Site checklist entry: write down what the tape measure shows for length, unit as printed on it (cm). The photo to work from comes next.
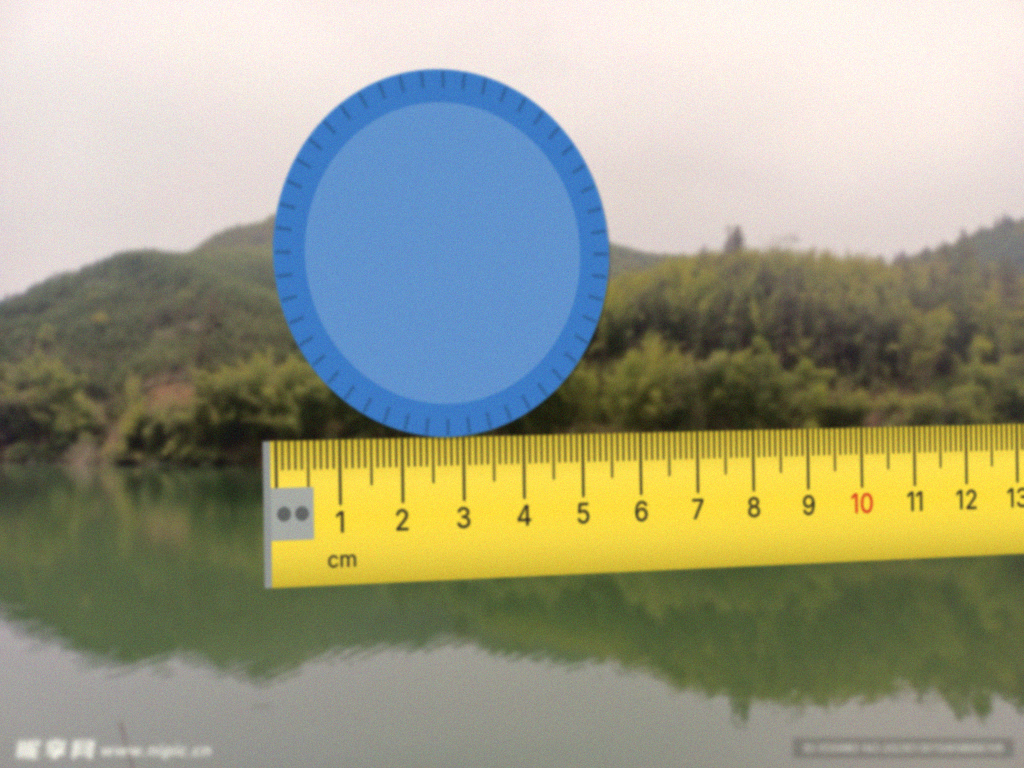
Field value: 5.5 cm
